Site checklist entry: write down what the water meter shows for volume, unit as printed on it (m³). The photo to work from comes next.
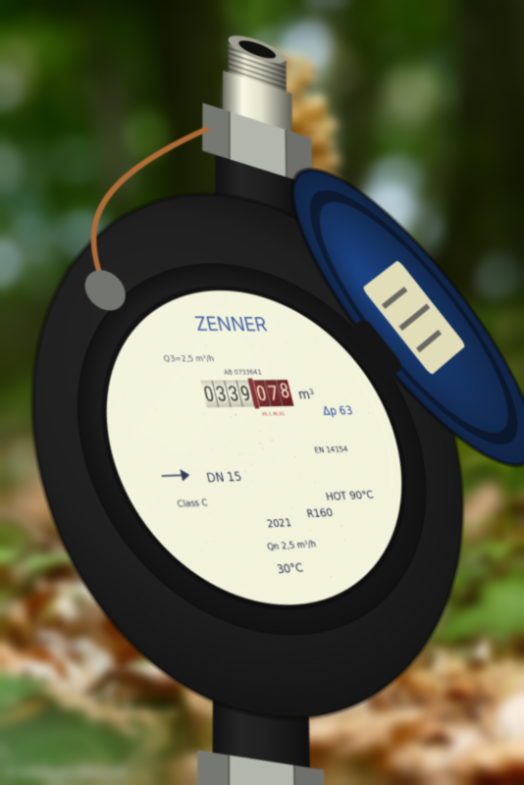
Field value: 339.078 m³
